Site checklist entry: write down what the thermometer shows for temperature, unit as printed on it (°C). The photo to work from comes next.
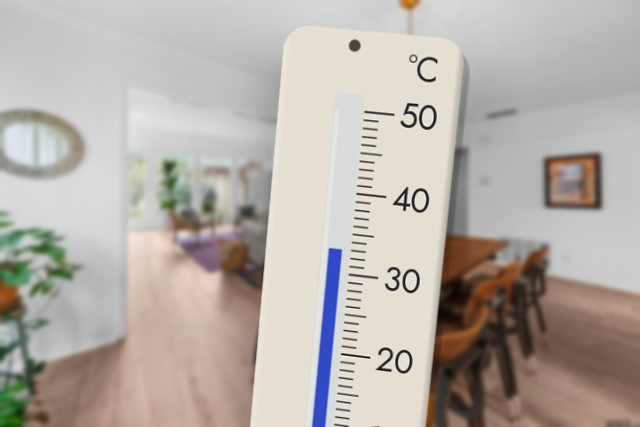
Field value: 33 °C
